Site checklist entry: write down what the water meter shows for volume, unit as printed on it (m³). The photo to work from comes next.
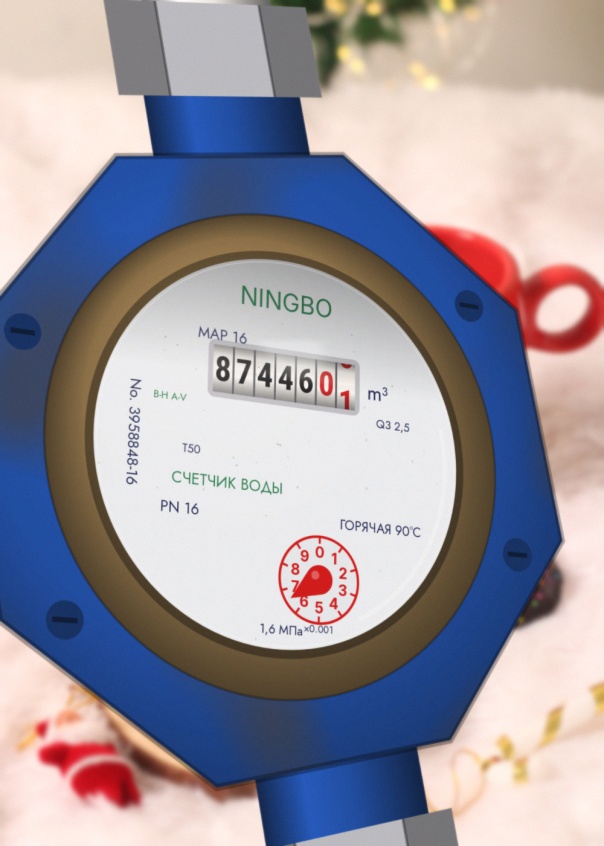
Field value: 87446.006 m³
